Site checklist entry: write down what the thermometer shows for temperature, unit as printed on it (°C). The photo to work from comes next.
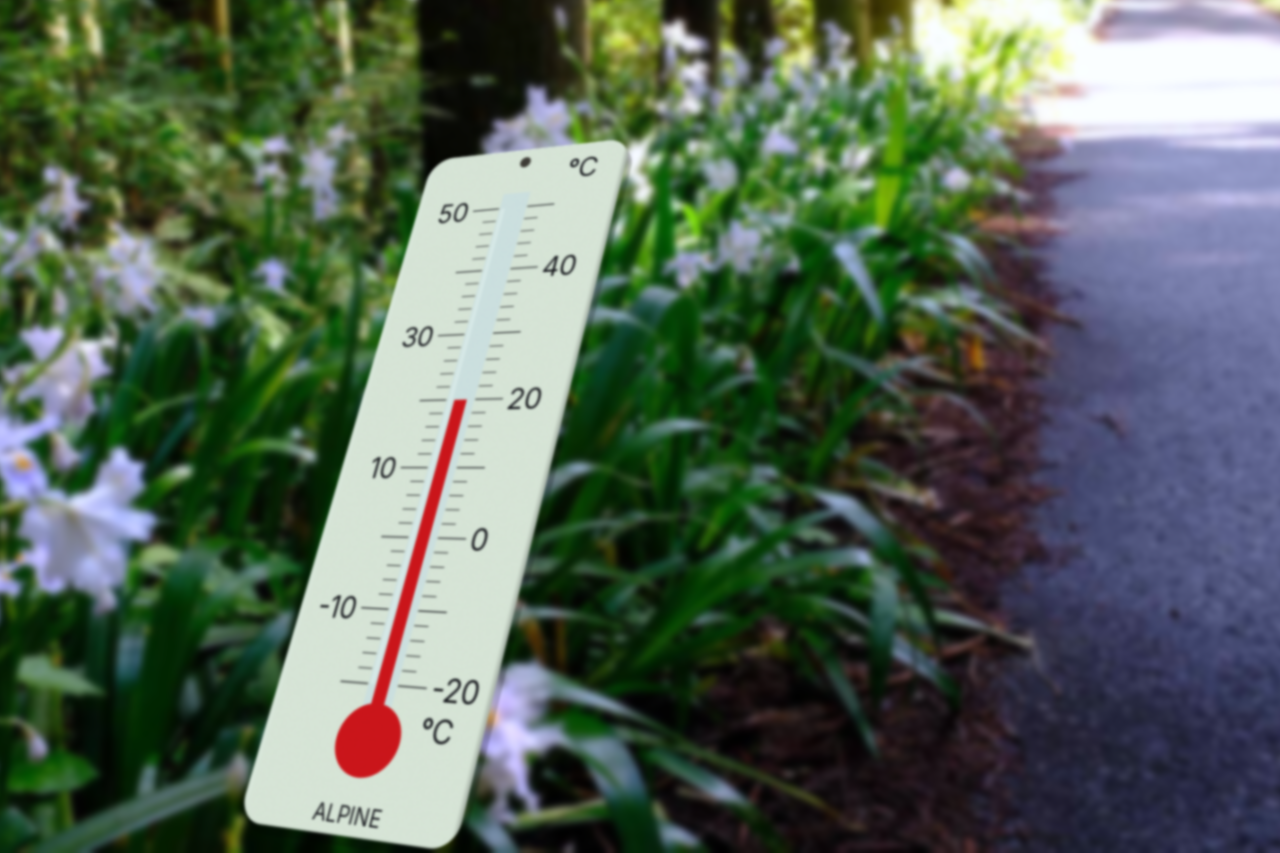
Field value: 20 °C
